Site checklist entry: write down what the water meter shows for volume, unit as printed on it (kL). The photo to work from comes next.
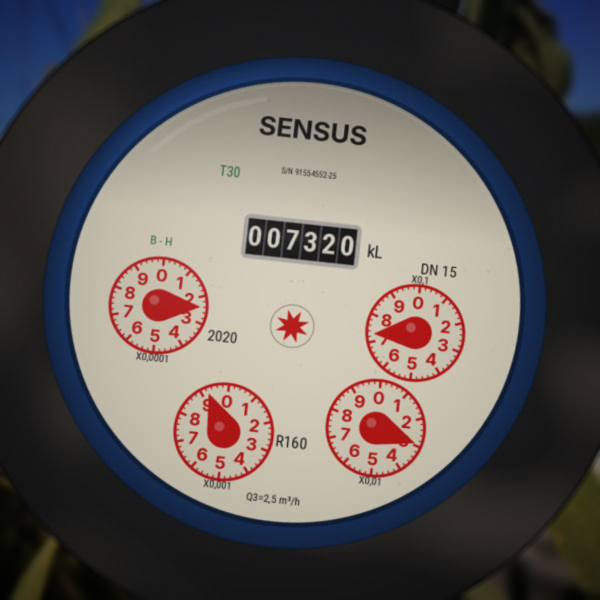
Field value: 7320.7292 kL
